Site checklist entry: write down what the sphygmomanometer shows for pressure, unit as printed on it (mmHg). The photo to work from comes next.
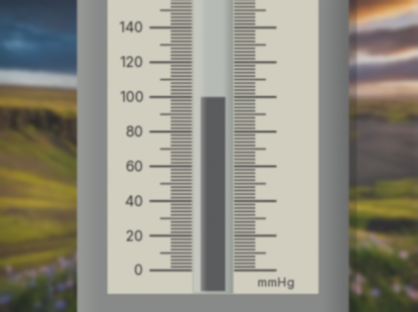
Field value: 100 mmHg
